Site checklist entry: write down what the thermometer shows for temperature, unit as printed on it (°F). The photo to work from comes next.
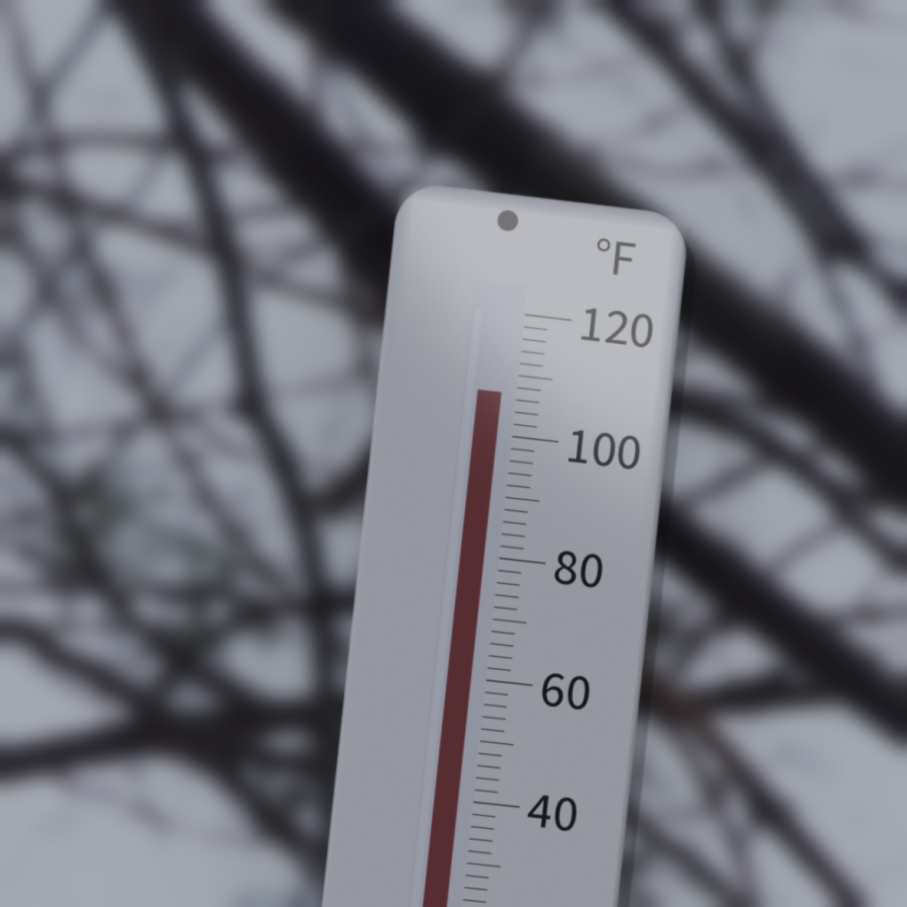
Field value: 107 °F
